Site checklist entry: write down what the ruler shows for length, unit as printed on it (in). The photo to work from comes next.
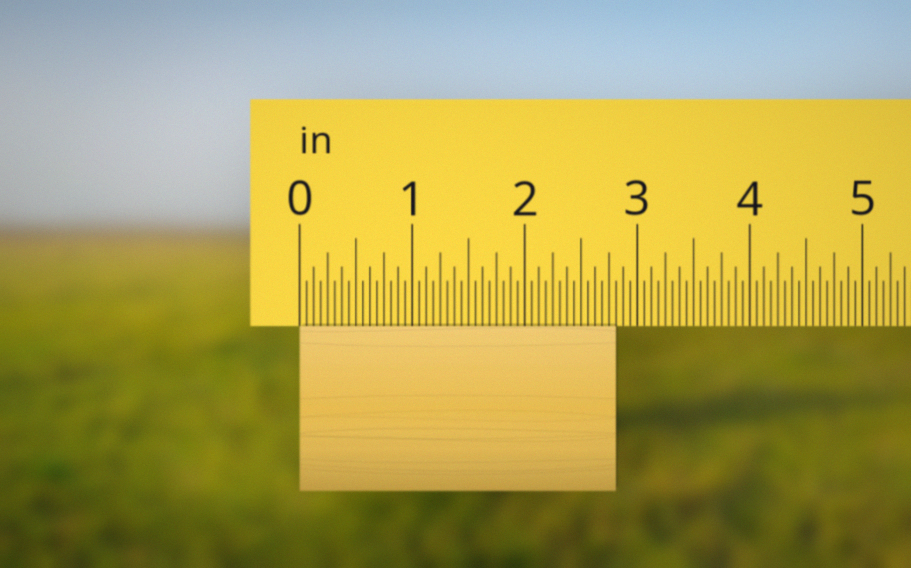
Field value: 2.8125 in
